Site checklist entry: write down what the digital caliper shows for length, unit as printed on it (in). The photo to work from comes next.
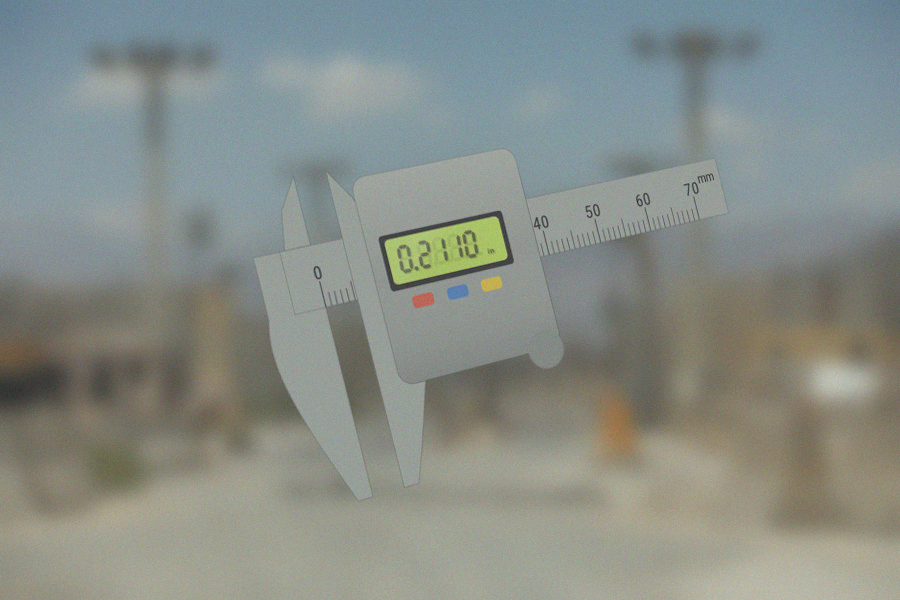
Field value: 0.2110 in
